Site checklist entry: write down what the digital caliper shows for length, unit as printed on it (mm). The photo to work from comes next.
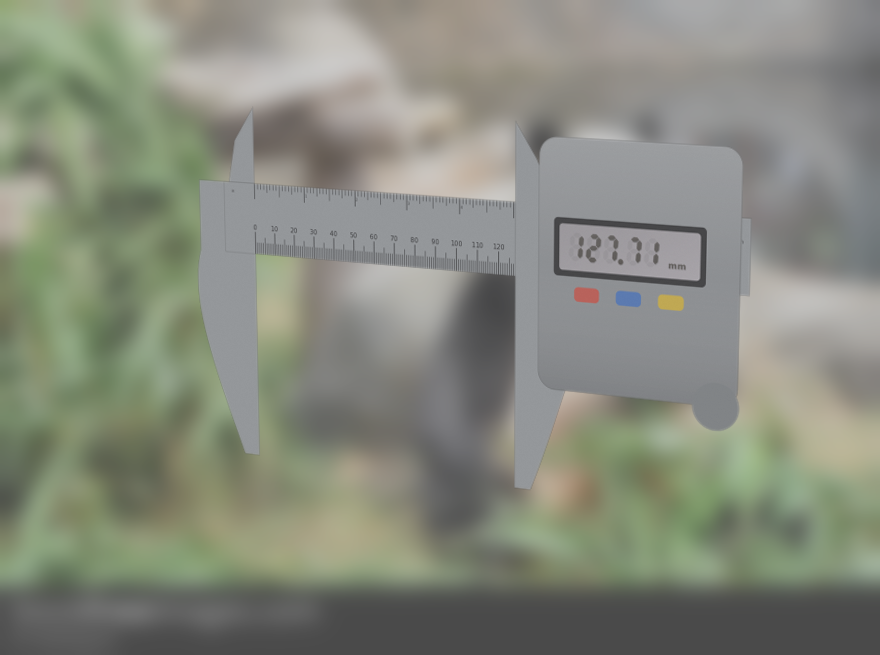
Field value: 127.71 mm
